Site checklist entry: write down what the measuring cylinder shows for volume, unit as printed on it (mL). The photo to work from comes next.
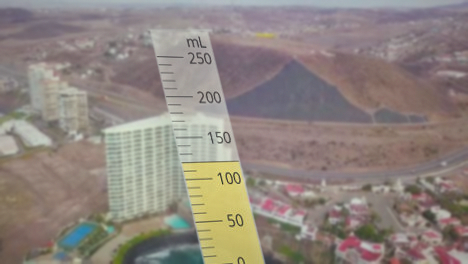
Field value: 120 mL
